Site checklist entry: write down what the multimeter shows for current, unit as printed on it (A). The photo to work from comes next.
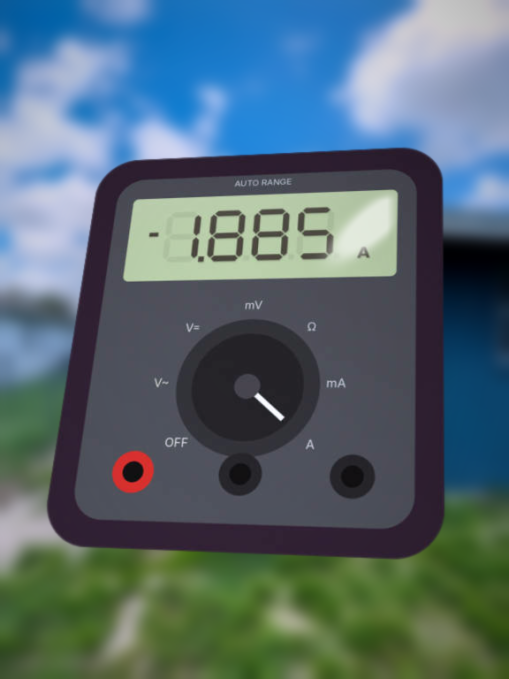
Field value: -1.885 A
